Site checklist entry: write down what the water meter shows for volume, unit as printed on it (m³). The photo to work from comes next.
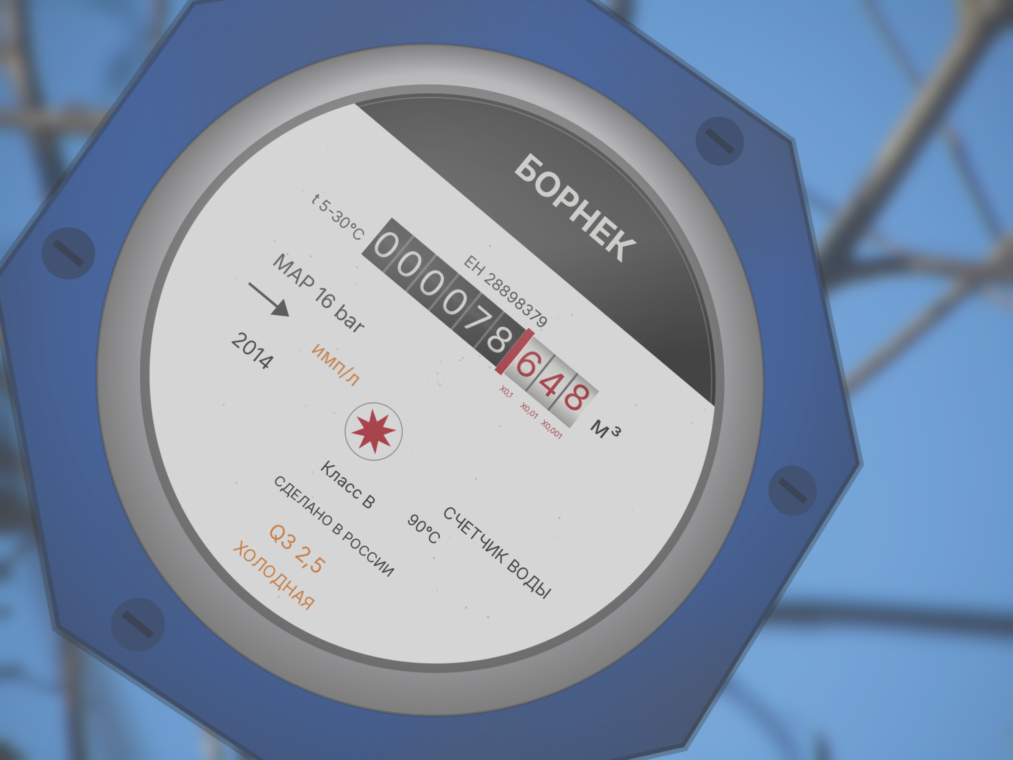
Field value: 78.648 m³
